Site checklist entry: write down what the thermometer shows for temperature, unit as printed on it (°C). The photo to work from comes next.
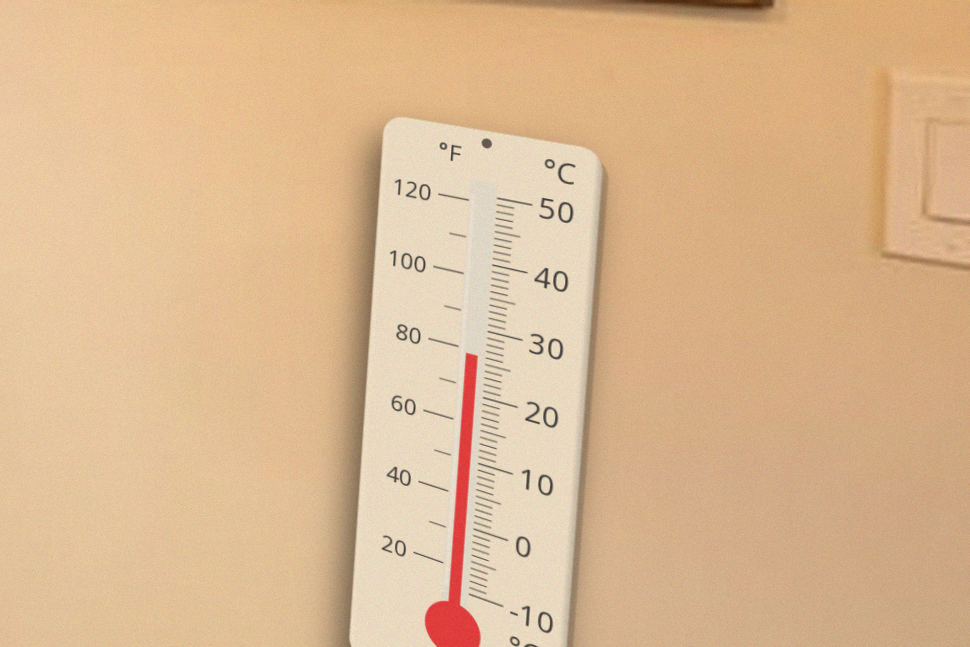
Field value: 26 °C
